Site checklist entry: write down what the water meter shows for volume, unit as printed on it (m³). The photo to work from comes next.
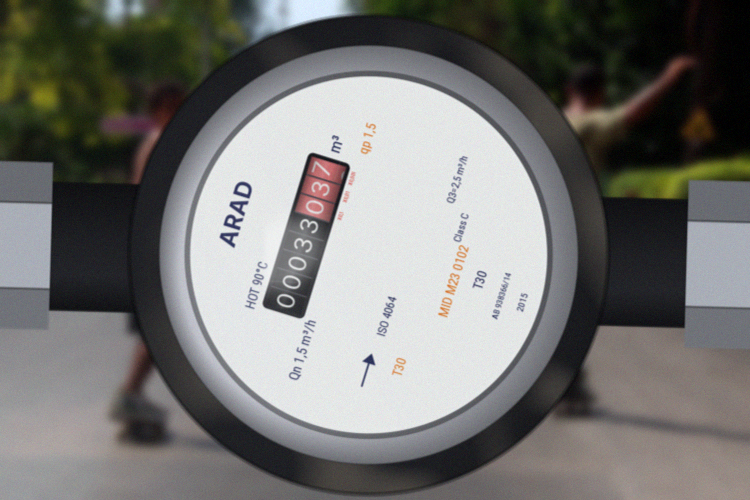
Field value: 33.037 m³
